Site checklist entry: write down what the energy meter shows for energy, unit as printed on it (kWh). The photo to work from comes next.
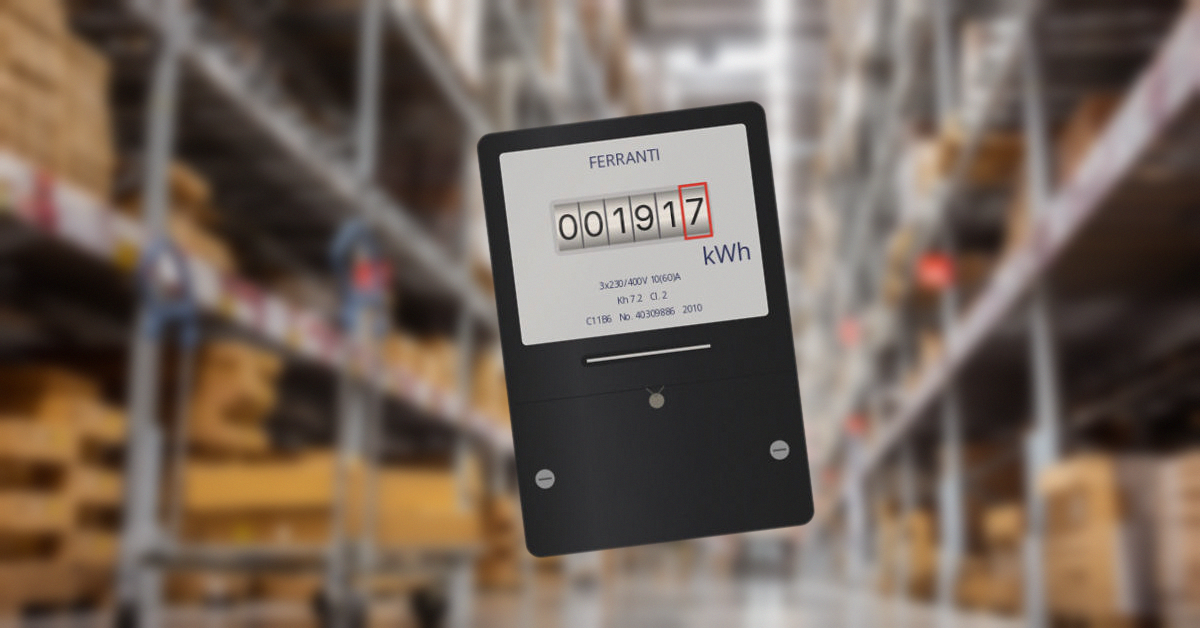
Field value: 191.7 kWh
